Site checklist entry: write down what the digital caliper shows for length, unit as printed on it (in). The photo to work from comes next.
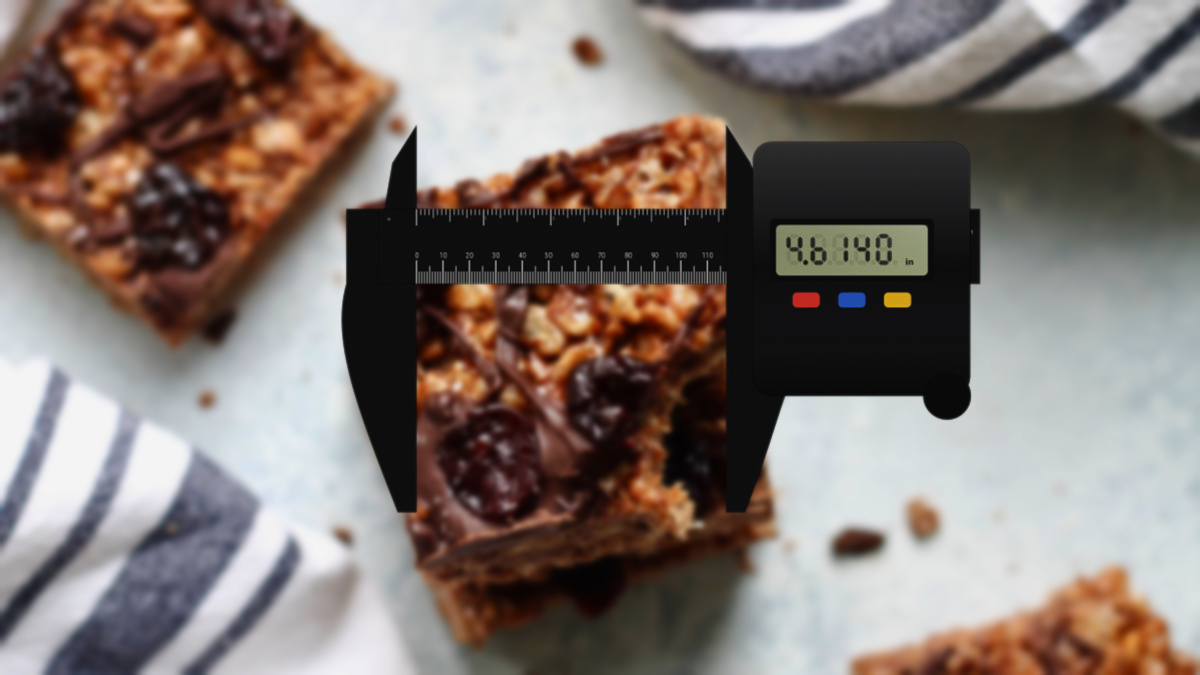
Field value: 4.6140 in
